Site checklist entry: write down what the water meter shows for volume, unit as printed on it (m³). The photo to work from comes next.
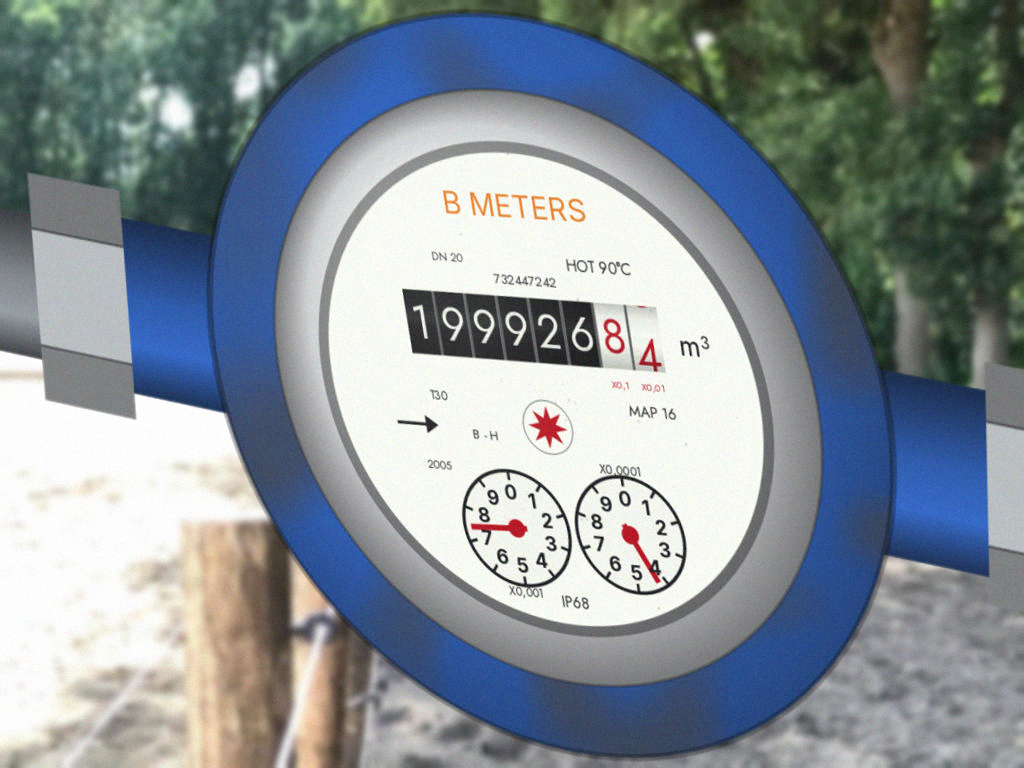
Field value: 199926.8374 m³
